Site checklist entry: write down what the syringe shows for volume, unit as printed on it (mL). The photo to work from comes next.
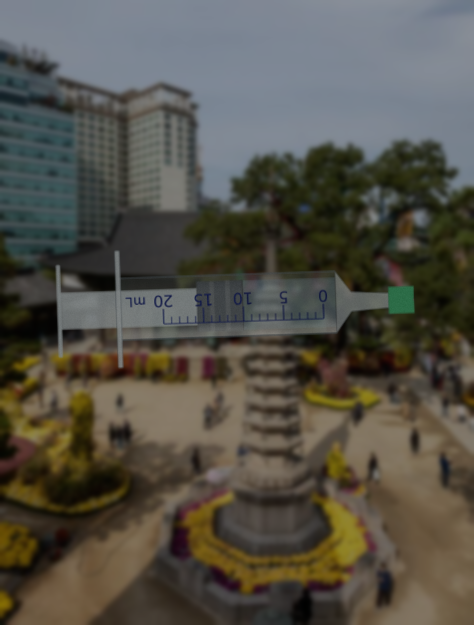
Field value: 10 mL
